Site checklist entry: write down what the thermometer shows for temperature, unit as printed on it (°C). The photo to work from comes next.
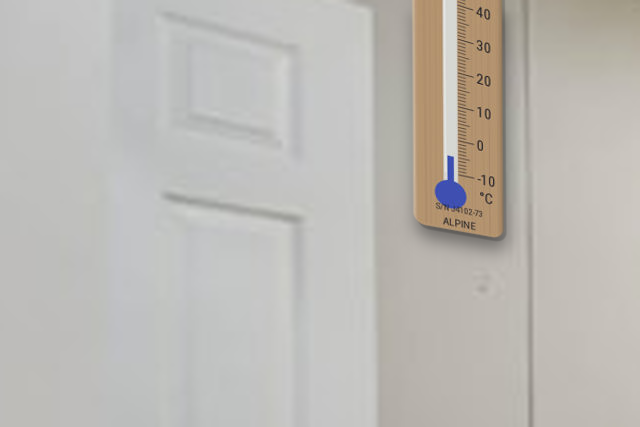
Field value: -5 °C
